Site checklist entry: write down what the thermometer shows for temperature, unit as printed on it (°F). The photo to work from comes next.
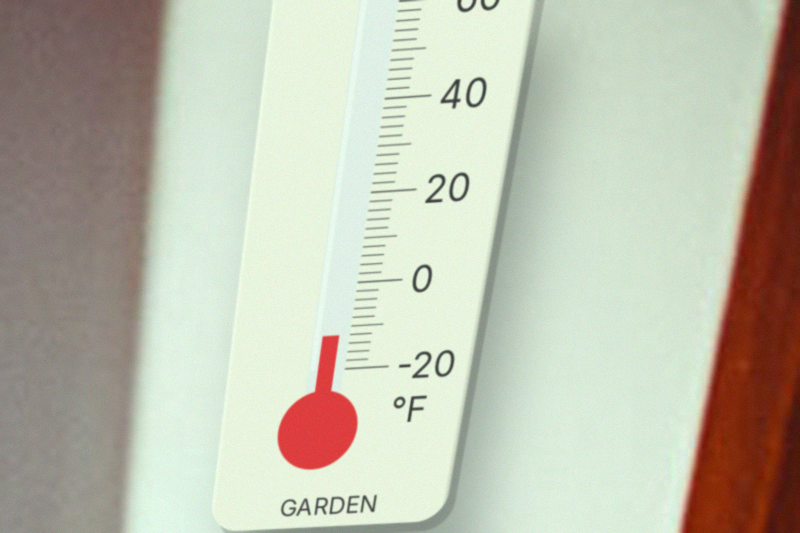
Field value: -12 °F
